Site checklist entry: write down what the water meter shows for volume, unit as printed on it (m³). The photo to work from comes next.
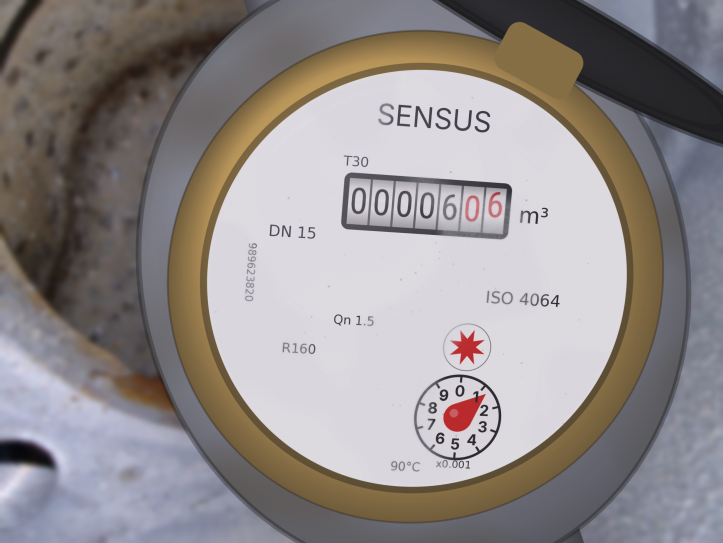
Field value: 6.061 m³
